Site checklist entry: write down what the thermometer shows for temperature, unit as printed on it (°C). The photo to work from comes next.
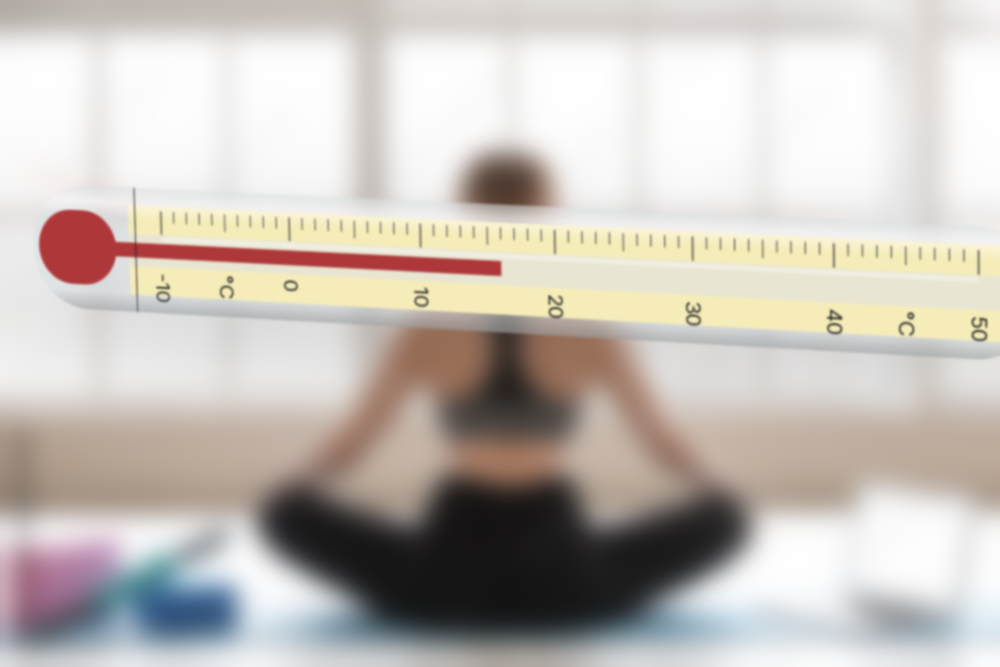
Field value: 16 °C
